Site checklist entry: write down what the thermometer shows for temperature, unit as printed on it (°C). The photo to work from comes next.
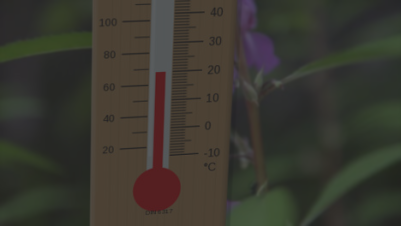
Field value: 20 °C
